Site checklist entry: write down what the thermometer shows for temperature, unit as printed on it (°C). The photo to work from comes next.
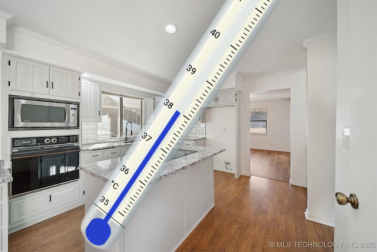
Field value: 38 °C
